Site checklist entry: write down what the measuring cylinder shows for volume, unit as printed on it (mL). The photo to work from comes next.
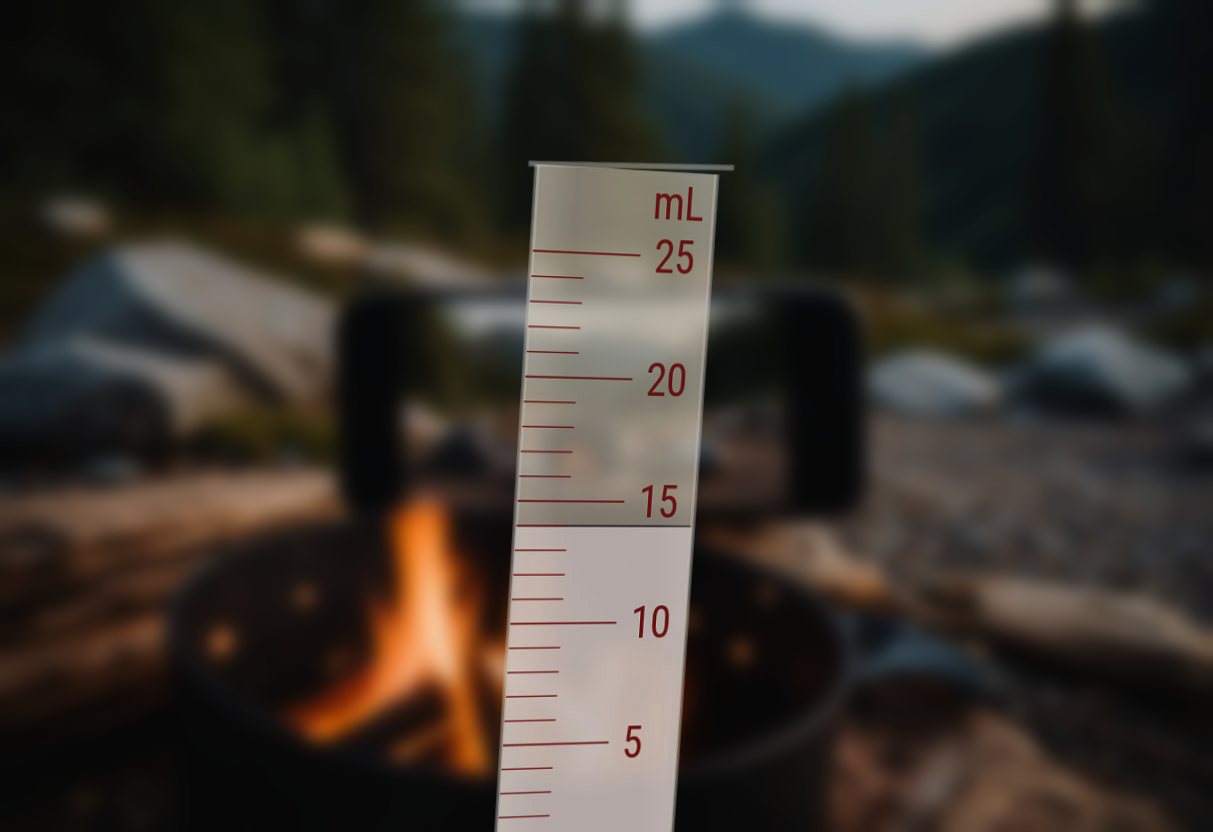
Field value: 14 mL
